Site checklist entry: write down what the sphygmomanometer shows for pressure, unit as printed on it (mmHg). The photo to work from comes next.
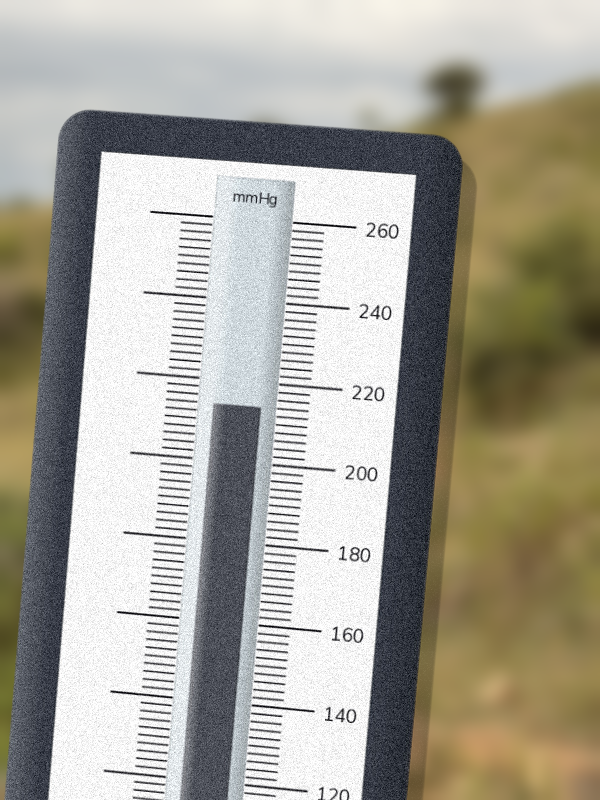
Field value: 214 mmHg
